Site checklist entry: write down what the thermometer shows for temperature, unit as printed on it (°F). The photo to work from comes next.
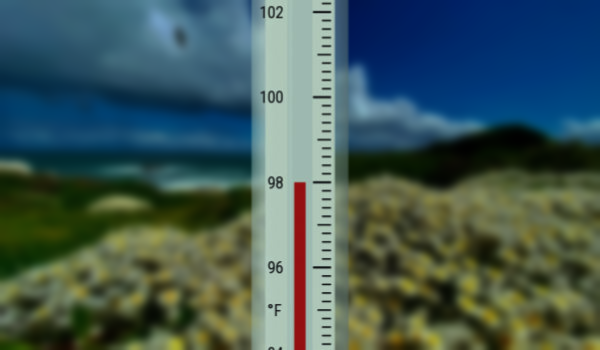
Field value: 98 °F
